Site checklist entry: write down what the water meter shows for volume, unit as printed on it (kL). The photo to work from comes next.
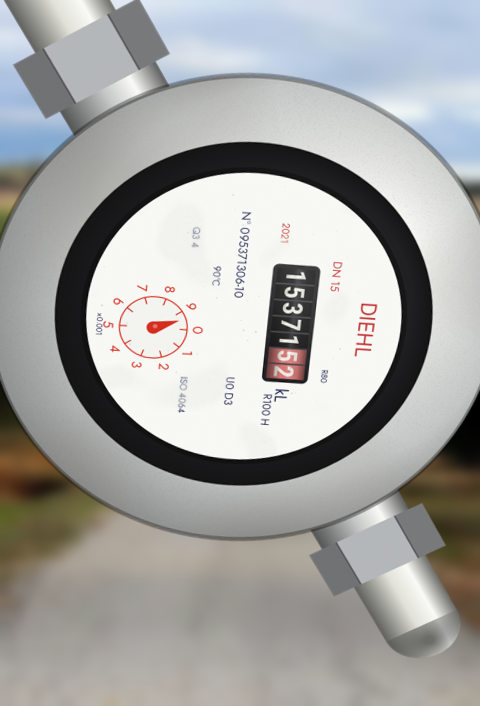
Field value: 15371.519 kL
